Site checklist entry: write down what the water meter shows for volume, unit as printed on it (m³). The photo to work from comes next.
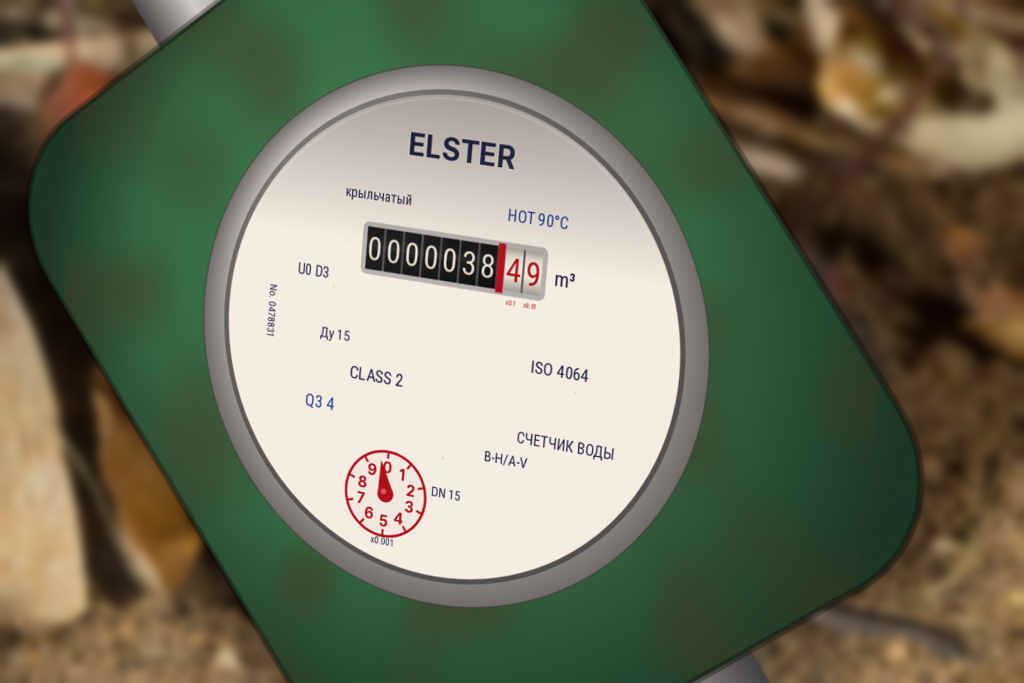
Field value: 38.489 m³
